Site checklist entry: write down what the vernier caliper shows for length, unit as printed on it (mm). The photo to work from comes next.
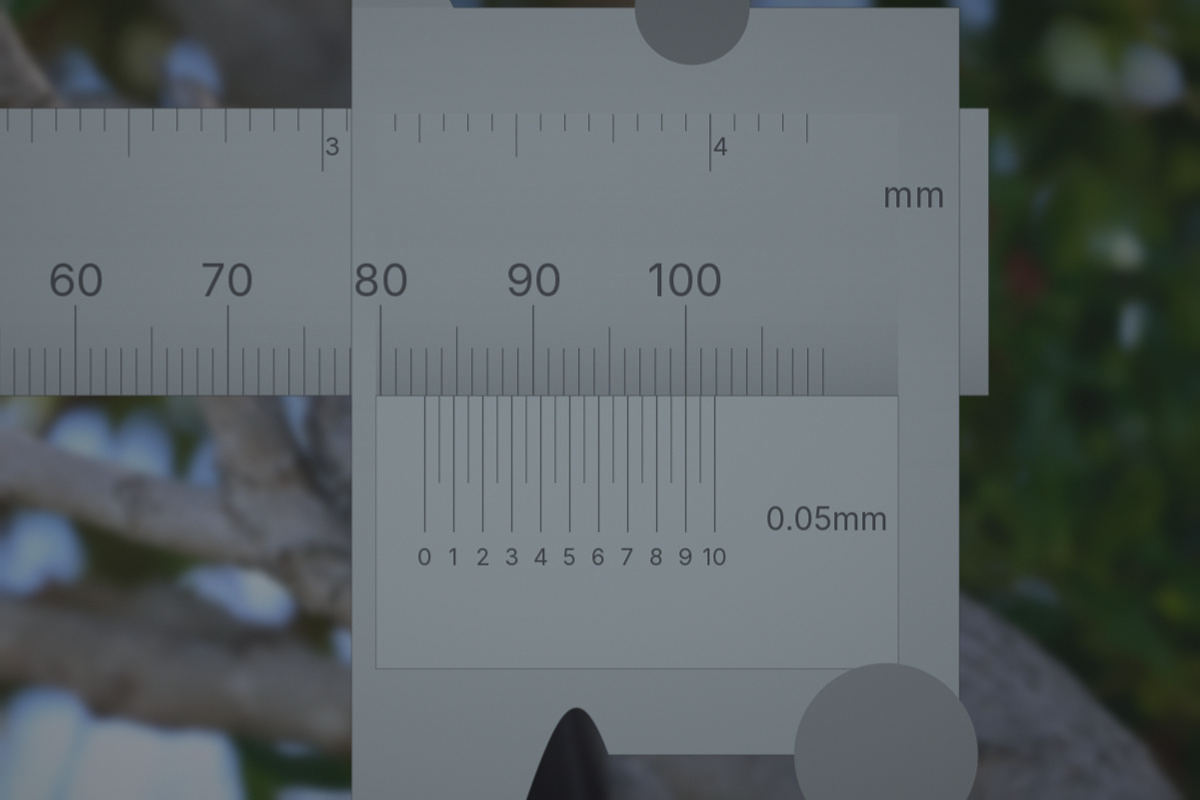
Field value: 82.9 mm
